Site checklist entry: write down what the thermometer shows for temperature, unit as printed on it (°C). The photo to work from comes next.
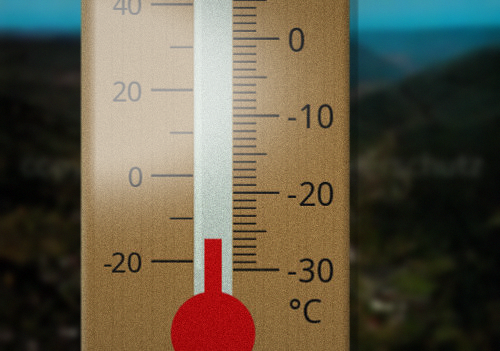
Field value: -26 °C
